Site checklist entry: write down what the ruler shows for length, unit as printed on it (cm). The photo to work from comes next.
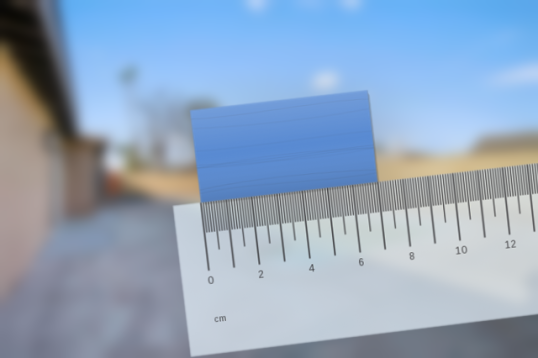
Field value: 7 cm
